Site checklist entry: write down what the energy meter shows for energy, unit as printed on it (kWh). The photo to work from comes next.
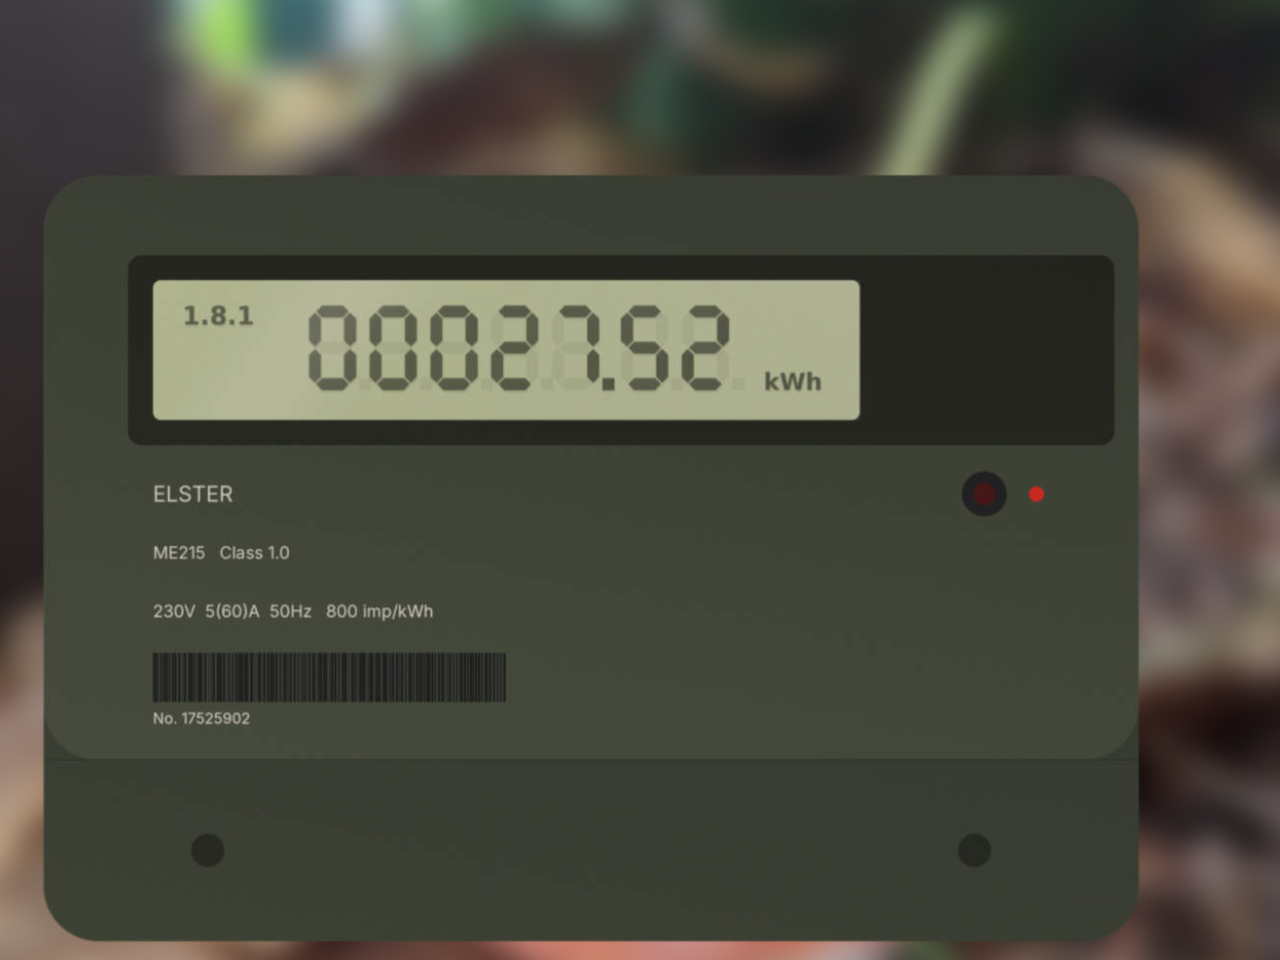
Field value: 27.52 kWh
